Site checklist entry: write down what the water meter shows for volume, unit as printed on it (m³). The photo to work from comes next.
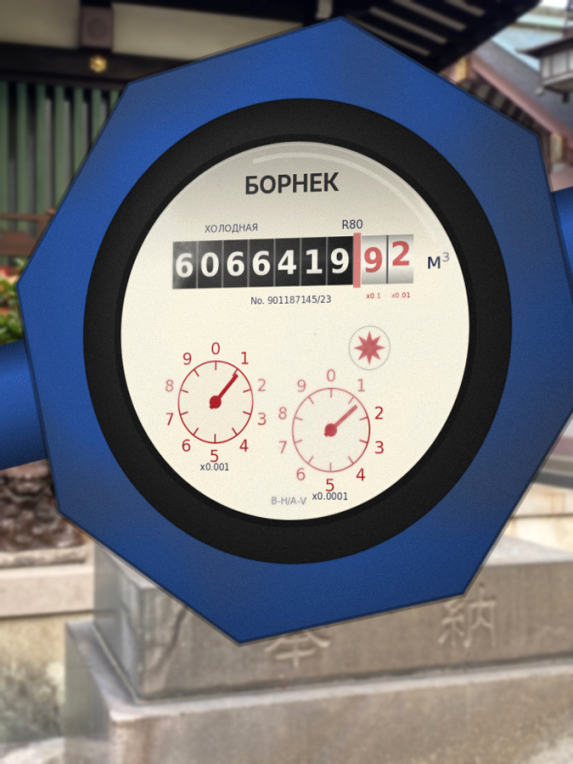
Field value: 6066419.9211 m³
